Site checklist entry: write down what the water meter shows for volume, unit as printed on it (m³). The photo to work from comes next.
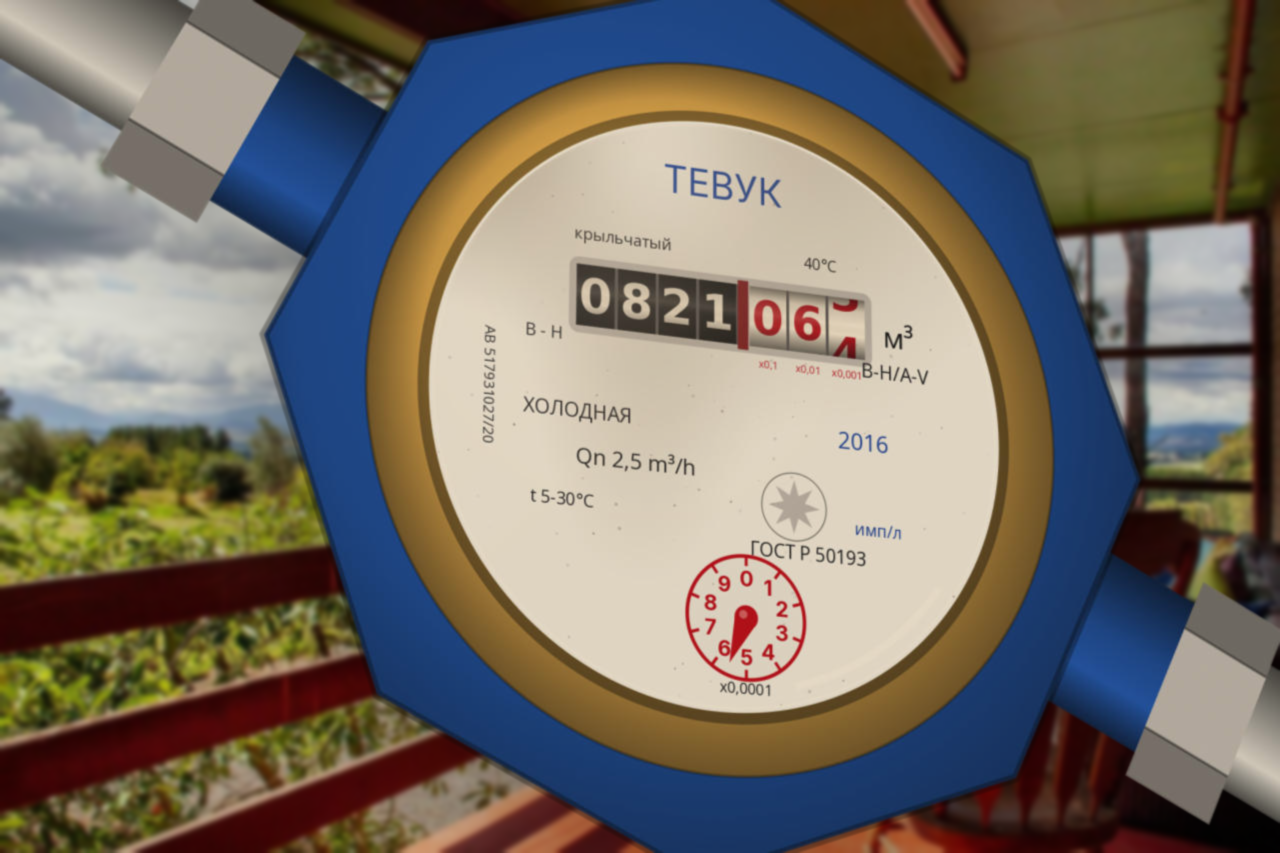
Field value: 821.0635 m³
